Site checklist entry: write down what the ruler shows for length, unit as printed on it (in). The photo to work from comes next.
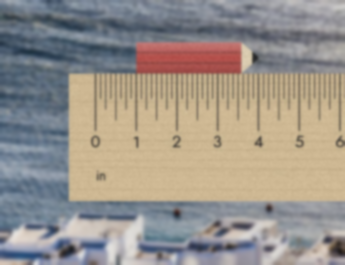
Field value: 3 in
